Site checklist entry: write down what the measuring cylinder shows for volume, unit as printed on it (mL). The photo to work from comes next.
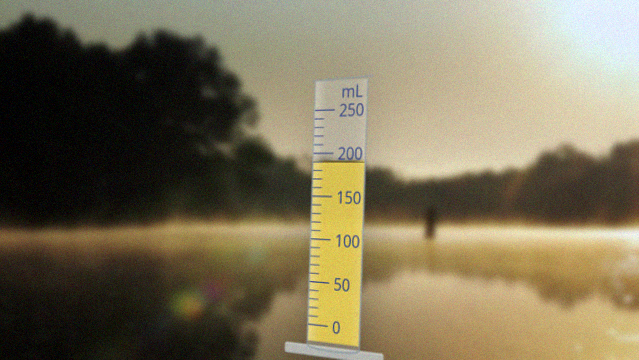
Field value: 190 mL
